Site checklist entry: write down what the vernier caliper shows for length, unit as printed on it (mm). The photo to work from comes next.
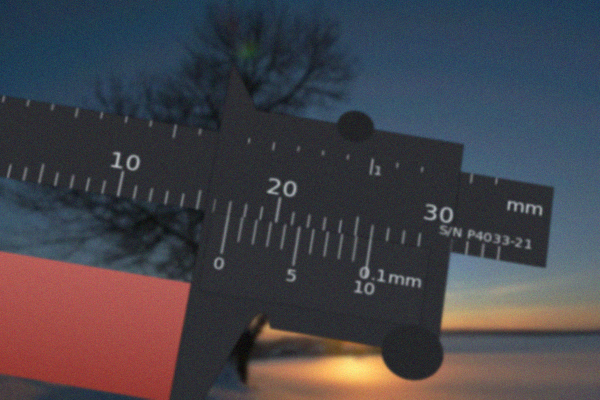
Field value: 17.0 mm
